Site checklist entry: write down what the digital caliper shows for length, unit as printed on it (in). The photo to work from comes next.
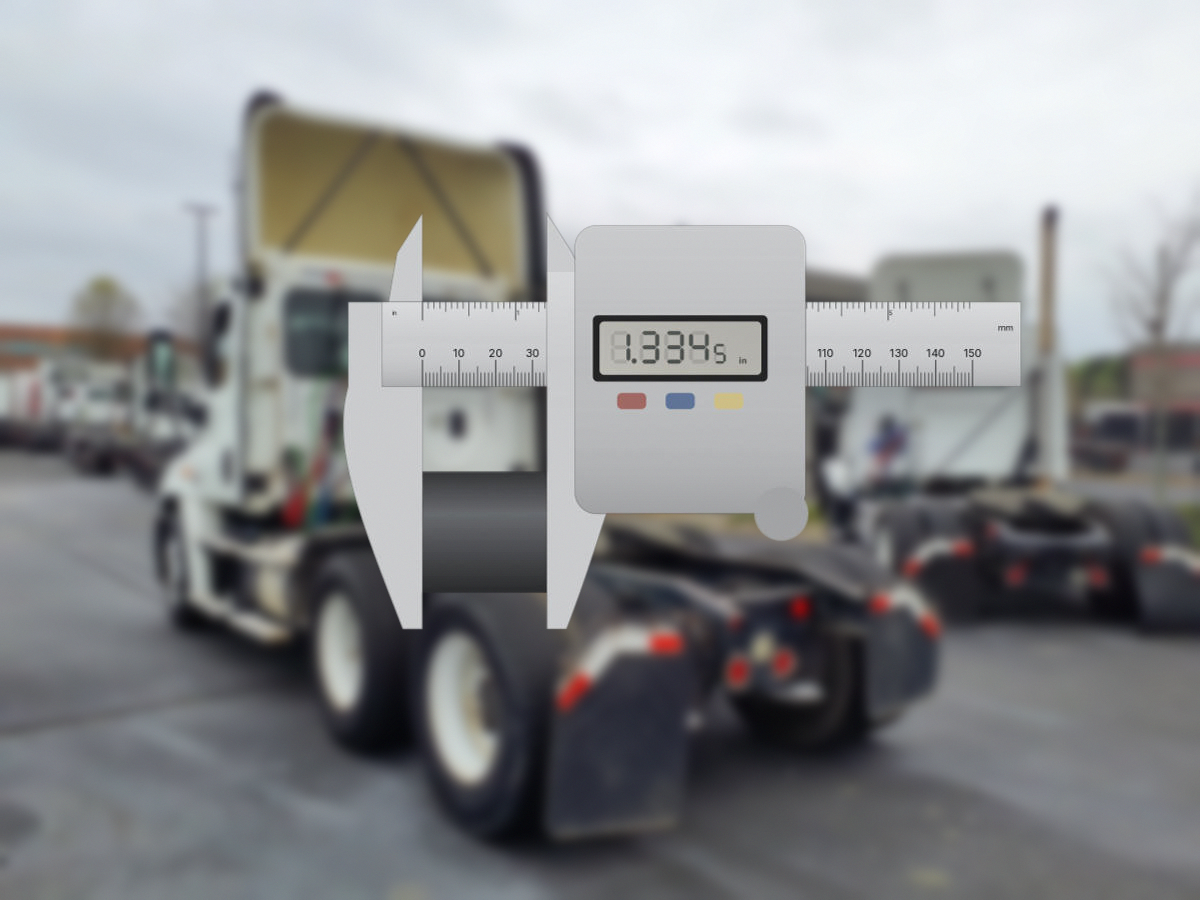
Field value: 1.3345 in
